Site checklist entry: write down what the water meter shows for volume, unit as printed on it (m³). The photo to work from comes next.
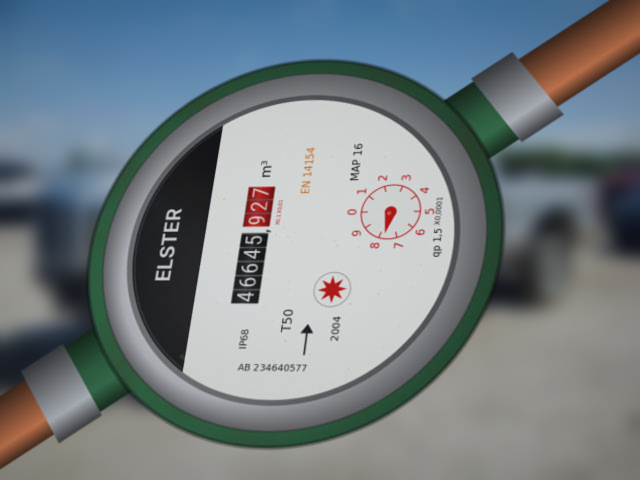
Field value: 46645.9277 m³
